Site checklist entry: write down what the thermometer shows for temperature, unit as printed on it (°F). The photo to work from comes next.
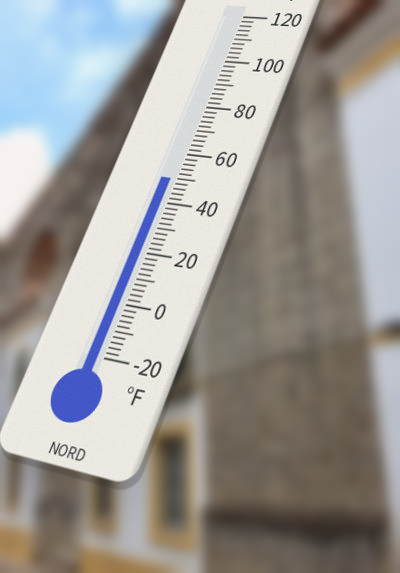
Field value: 50 °F
